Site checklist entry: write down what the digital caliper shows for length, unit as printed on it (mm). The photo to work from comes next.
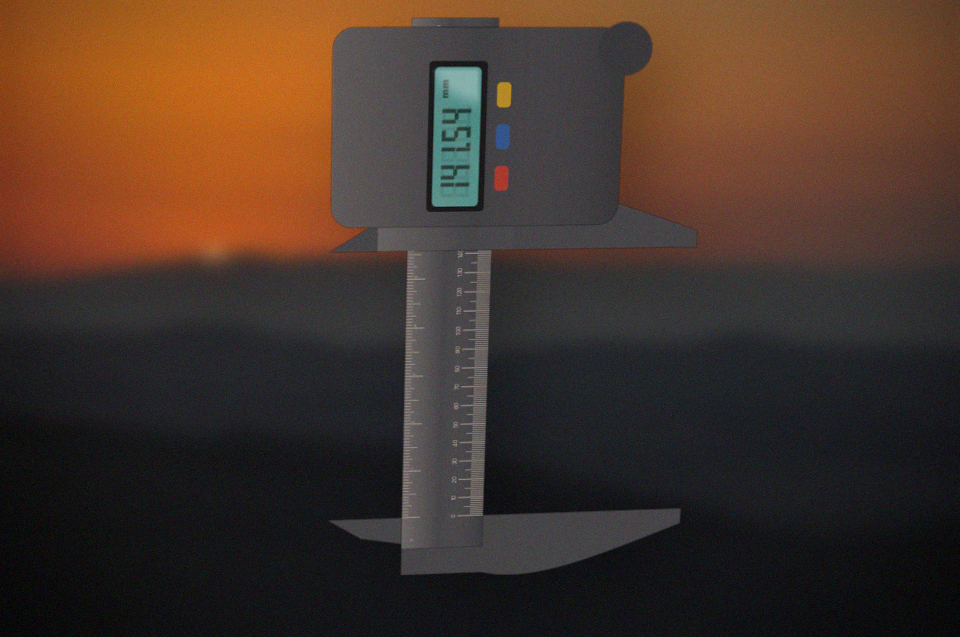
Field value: 141.54 mm
